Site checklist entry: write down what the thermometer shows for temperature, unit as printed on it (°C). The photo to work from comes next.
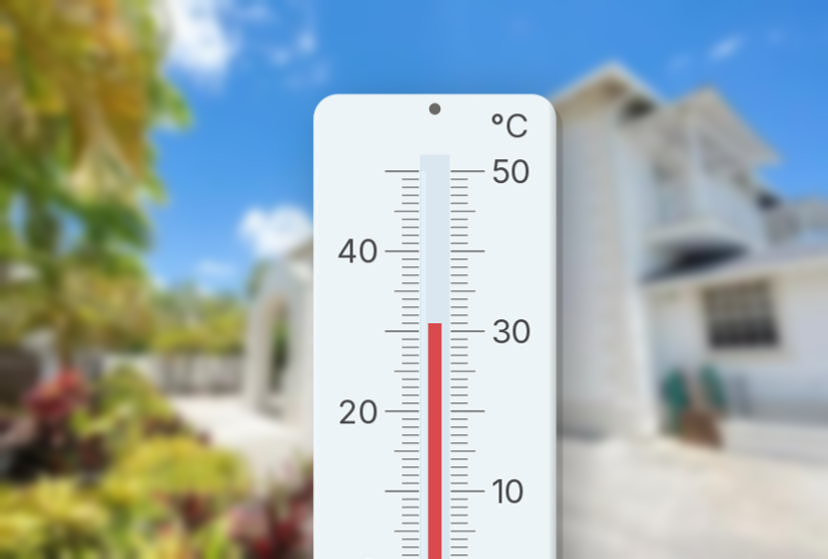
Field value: 31 °C
